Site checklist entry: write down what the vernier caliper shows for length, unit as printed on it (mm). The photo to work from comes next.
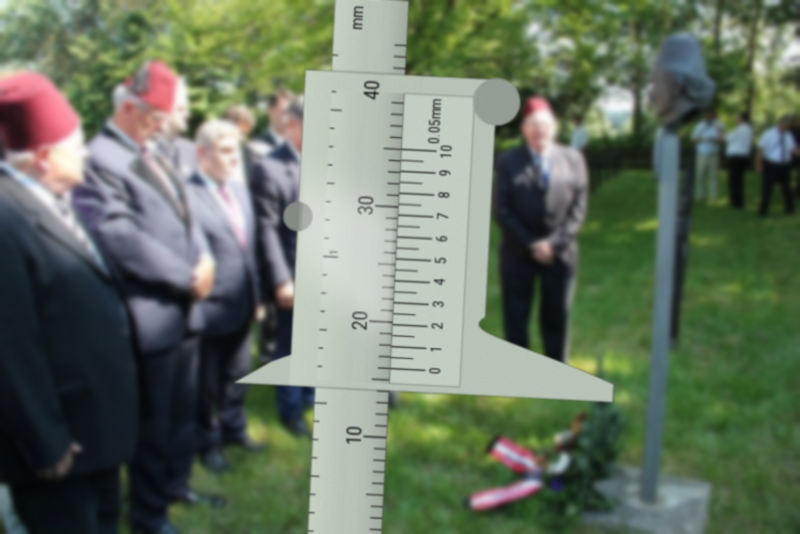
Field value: 16.0 mm
